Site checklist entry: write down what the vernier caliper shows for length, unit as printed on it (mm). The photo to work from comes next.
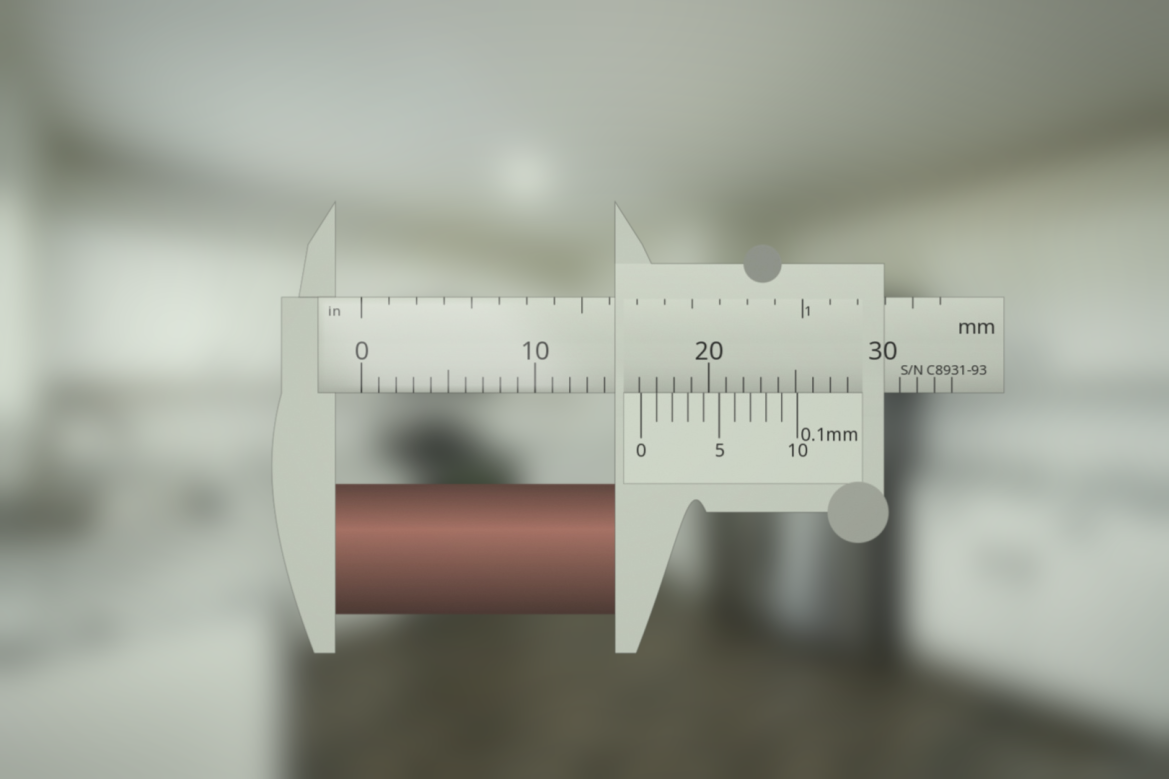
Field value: 16.1 mm
